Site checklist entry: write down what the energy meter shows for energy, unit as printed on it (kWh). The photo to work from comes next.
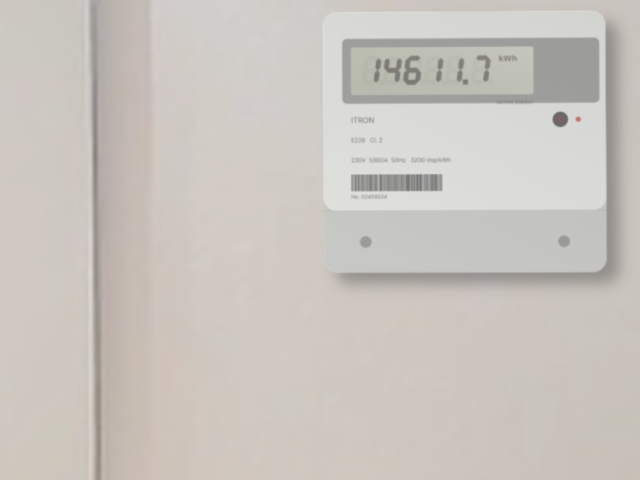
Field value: 14611.7 kWh
